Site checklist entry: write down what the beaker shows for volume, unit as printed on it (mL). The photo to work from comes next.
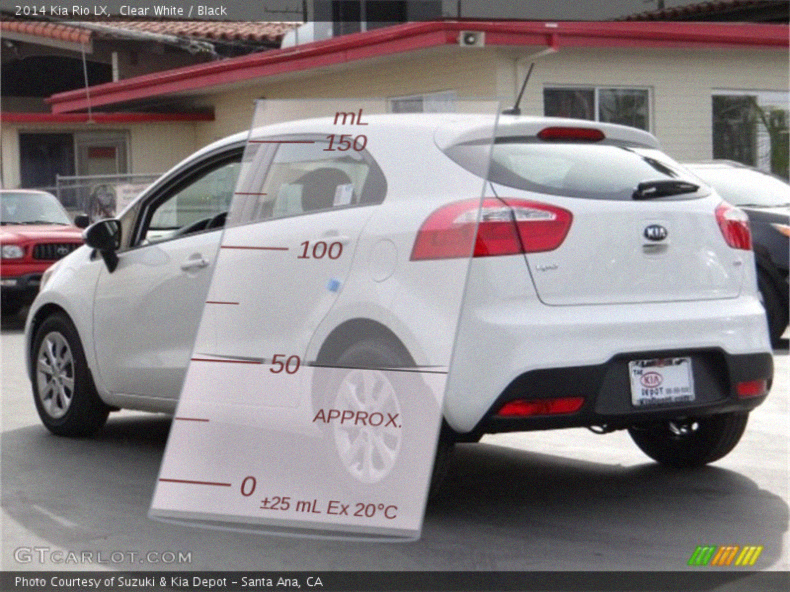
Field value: 50 mL
